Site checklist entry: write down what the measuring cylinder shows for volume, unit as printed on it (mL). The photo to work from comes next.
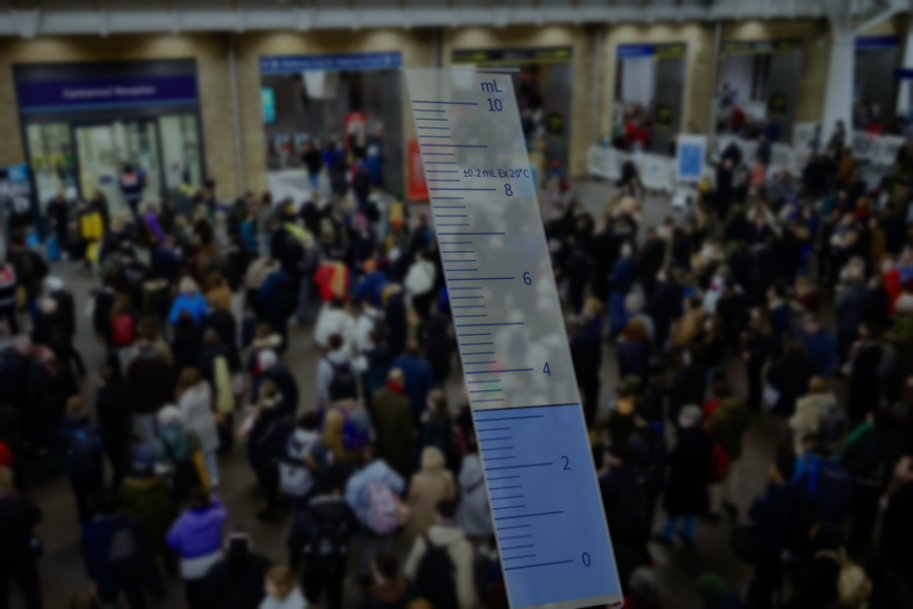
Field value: 3.2 mL
